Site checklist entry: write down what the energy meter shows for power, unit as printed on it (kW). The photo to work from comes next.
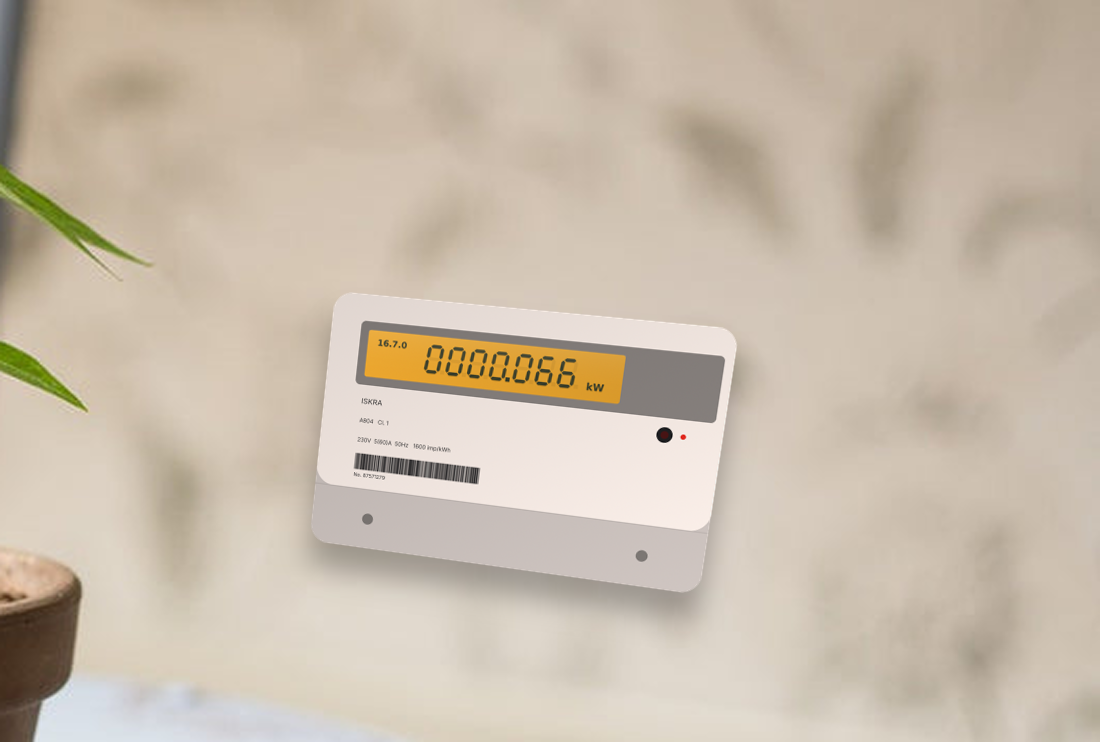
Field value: 0.066 kW
